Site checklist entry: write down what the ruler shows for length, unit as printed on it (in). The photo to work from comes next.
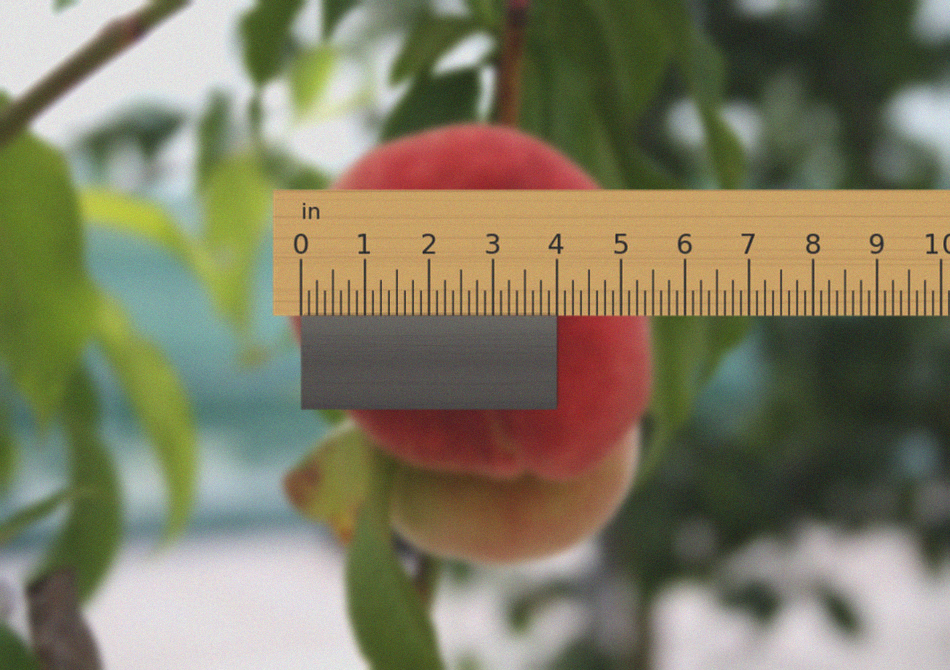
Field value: 4 in
